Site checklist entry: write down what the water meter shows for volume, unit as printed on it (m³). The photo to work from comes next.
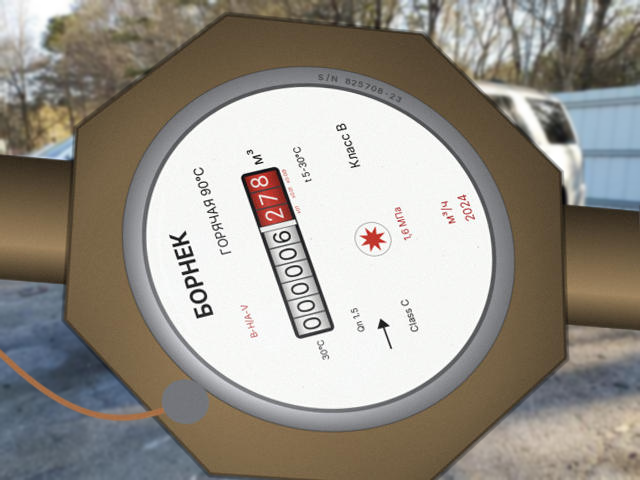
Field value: 6.278 m³
